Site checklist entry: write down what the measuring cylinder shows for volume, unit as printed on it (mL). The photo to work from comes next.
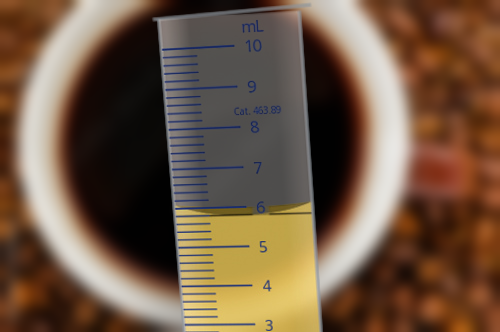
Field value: 5.8 mL
